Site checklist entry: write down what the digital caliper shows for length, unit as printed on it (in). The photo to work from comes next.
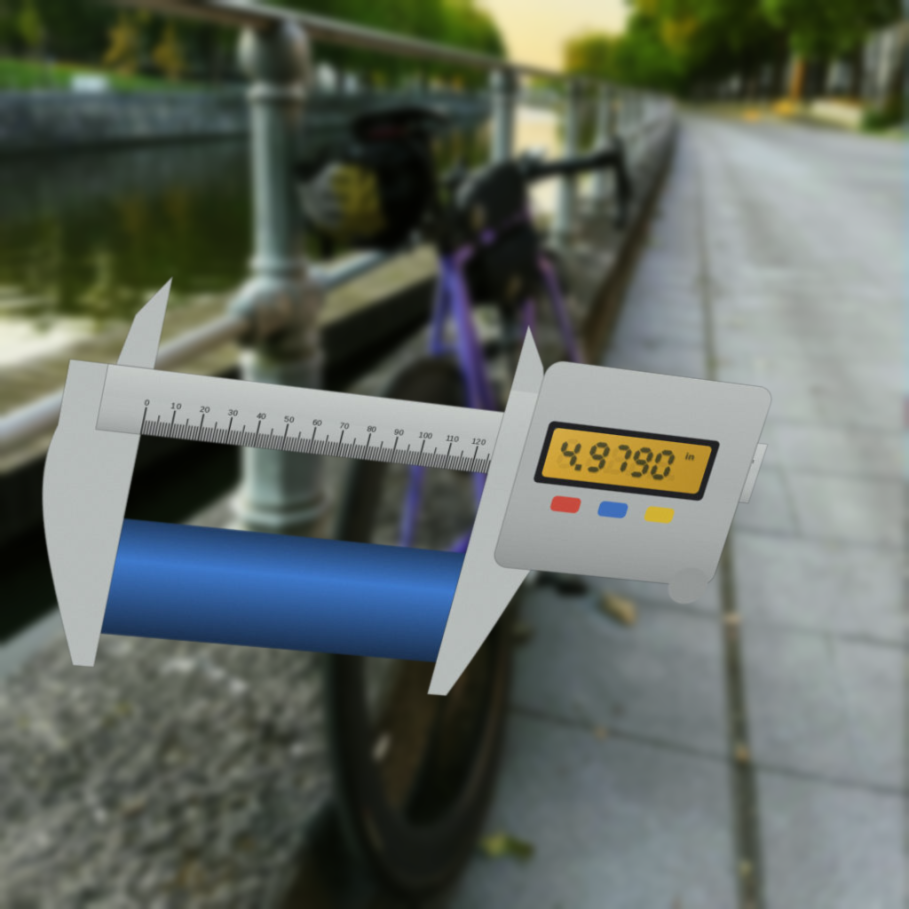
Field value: 4.9790 in
